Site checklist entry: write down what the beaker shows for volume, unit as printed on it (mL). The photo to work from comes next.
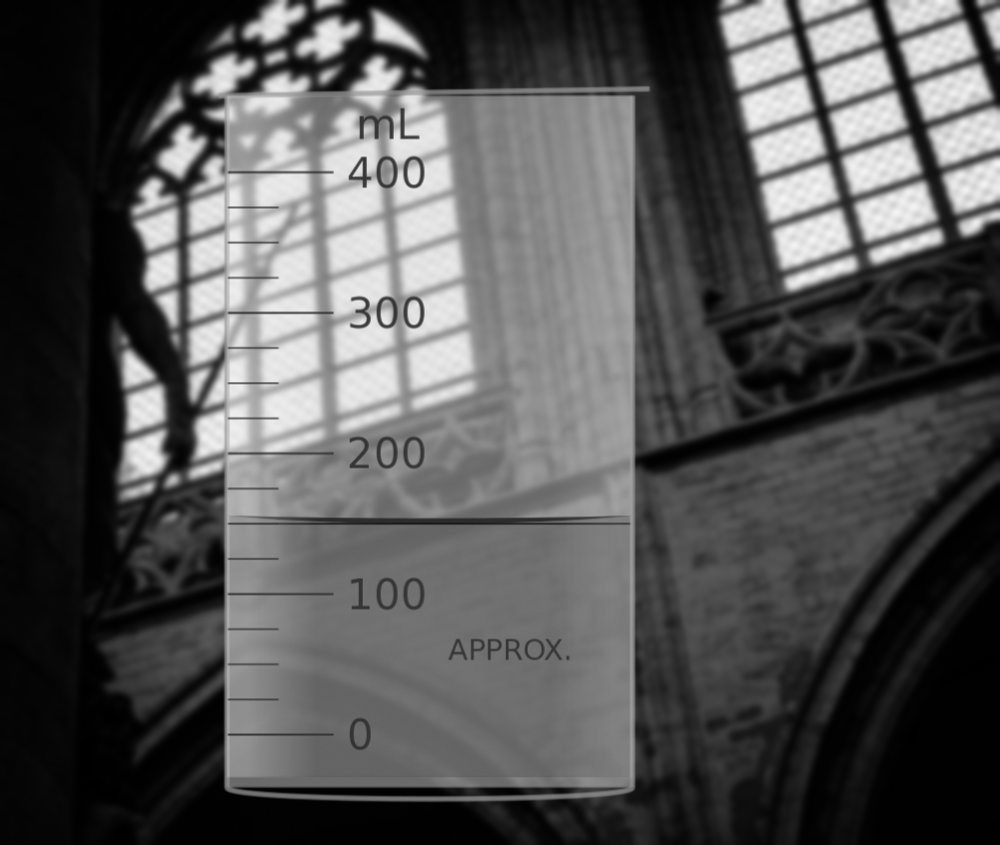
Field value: 150 mL
